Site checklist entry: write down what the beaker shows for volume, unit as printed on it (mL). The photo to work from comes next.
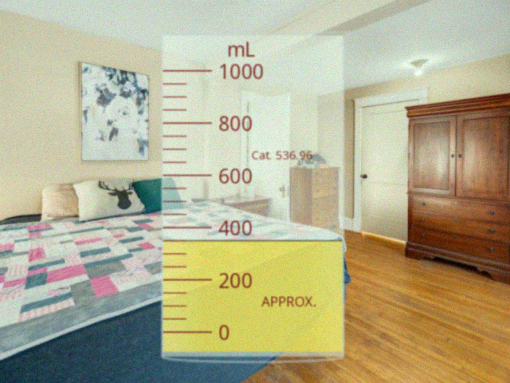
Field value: 350 mL
